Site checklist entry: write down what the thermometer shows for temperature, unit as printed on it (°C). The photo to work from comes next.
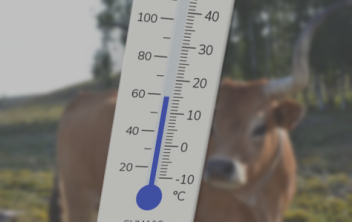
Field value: 15 °C
